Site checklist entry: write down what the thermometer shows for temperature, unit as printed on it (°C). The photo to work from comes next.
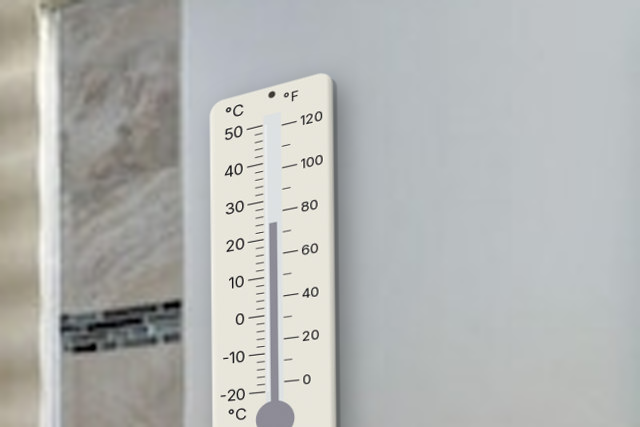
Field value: 24 °C
